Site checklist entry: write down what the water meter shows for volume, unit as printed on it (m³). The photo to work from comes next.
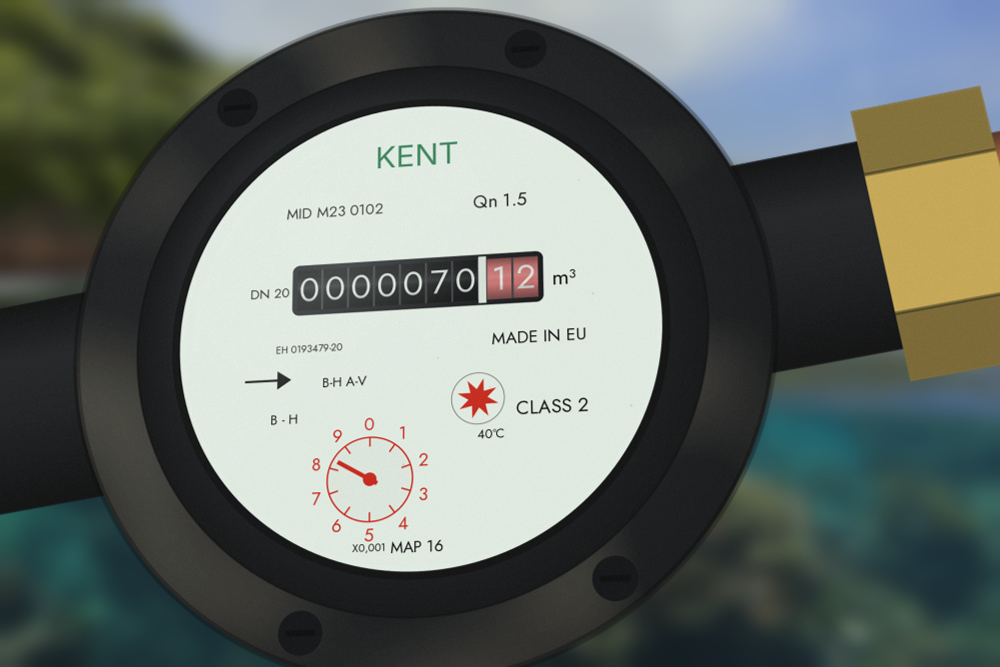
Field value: 70.128 m³
